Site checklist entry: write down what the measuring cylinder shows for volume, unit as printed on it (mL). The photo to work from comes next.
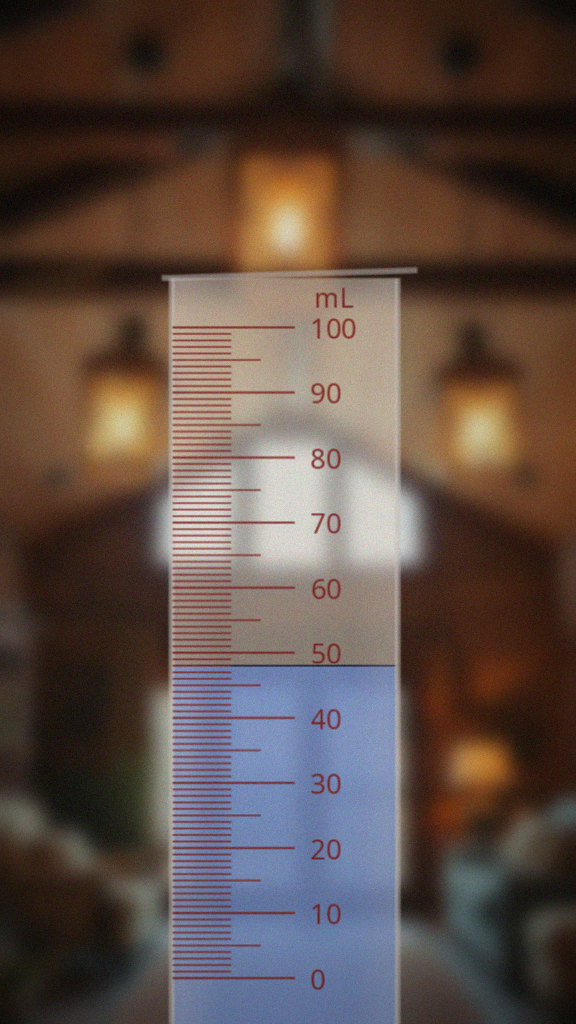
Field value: 48 mL
